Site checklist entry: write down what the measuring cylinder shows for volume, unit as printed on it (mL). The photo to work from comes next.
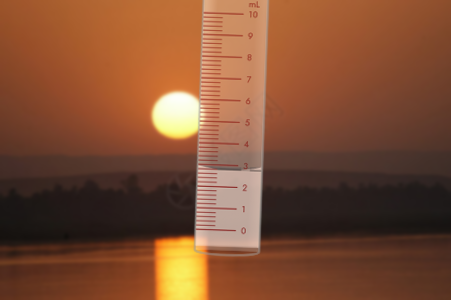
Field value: 2.8 mL
